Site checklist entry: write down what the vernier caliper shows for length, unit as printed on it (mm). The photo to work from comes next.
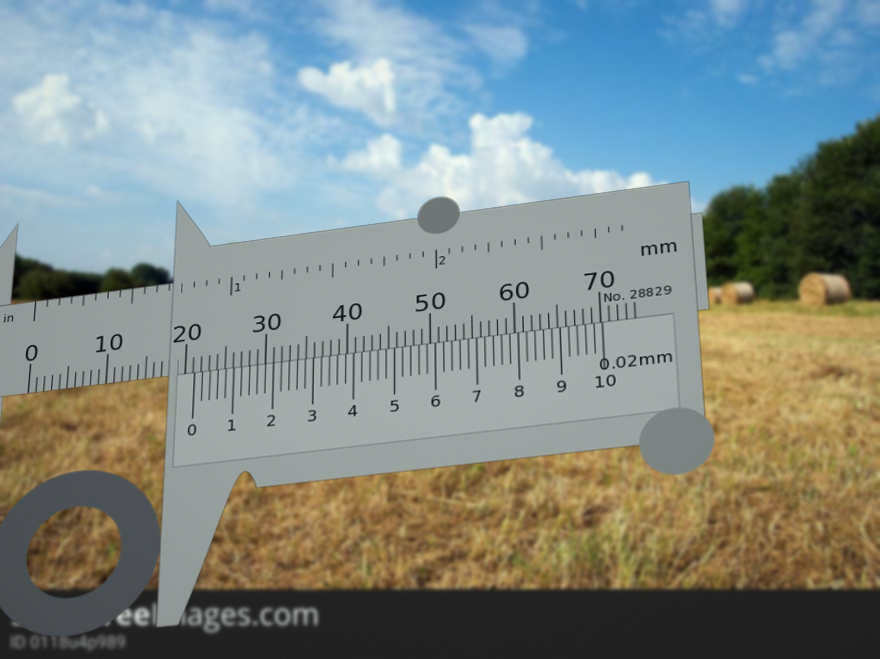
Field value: 21.2 mm
